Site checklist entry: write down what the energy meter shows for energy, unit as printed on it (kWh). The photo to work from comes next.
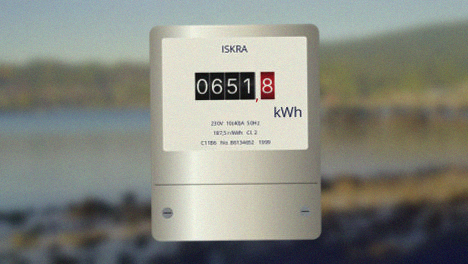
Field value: 651.8 kWh
